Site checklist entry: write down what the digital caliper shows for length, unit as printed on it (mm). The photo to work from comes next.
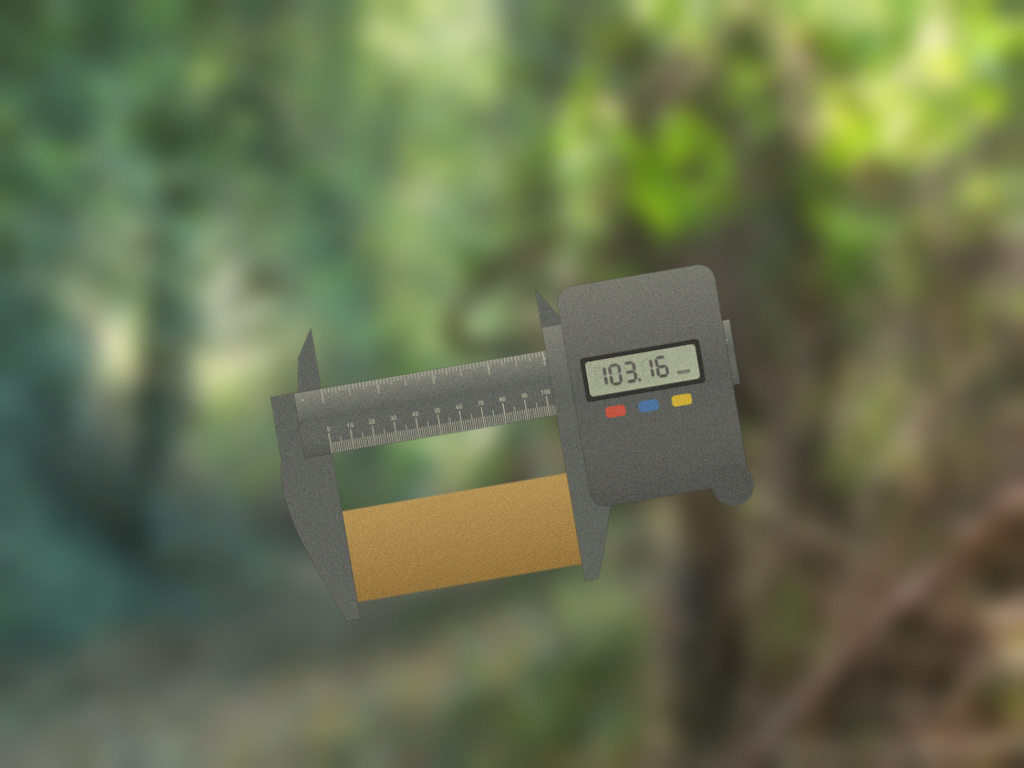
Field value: 103.16 mm
